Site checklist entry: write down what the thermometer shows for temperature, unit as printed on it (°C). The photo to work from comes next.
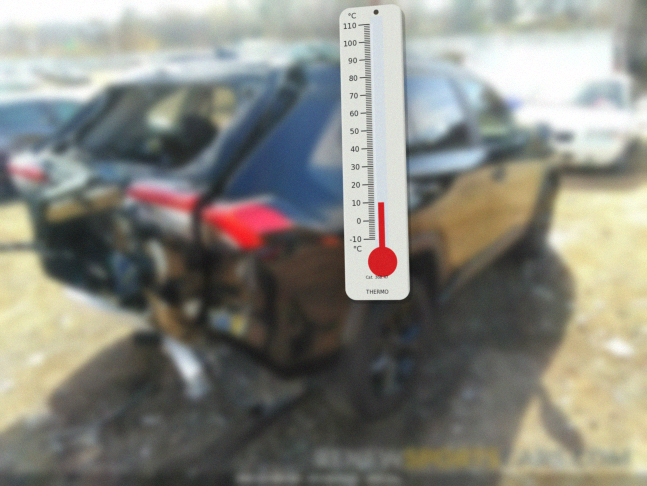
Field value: 10 °C
